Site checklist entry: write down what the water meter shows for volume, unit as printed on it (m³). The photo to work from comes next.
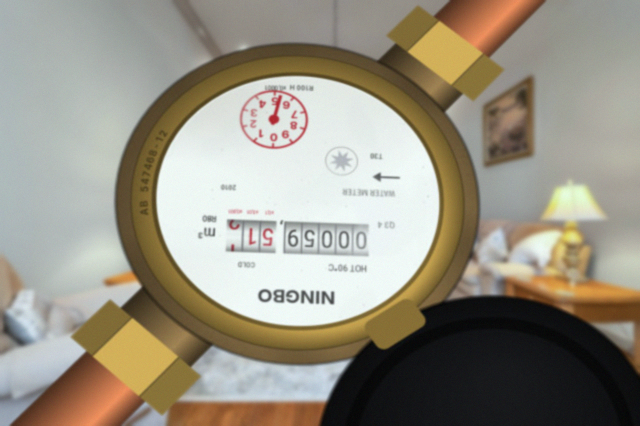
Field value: 59.5115 m³
